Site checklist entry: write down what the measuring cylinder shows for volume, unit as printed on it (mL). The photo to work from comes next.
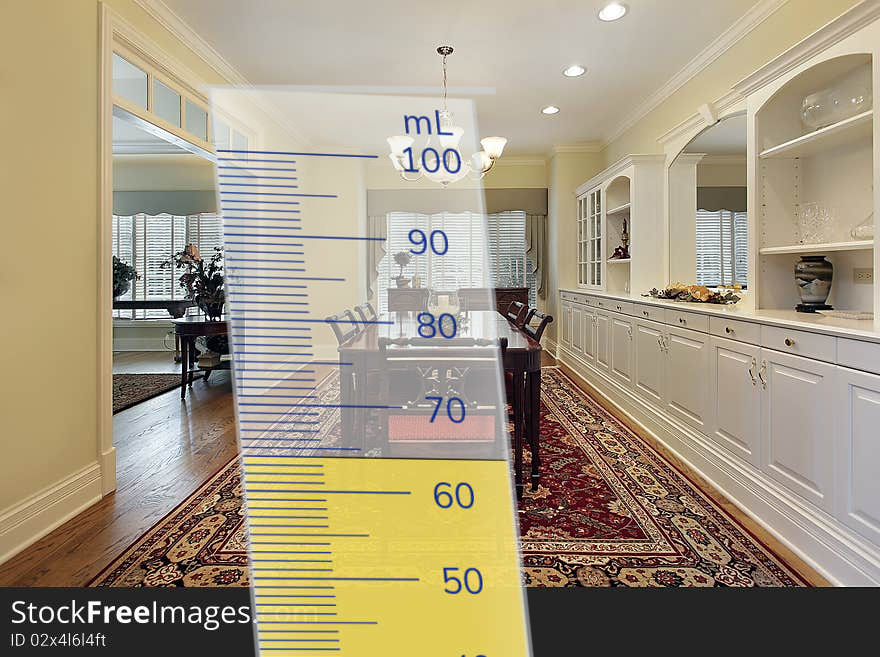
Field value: 64 mL
